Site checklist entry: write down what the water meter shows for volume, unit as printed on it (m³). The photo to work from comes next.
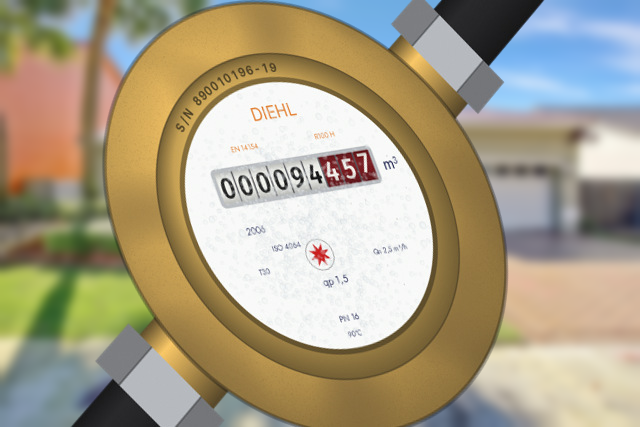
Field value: 94.457 m³
